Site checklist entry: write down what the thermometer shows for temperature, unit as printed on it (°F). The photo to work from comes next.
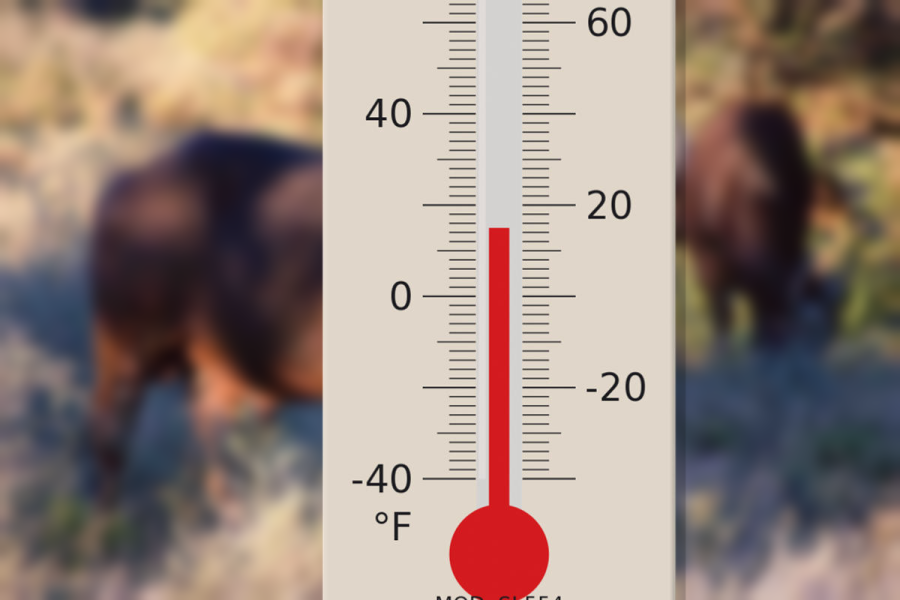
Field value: 15 °F
